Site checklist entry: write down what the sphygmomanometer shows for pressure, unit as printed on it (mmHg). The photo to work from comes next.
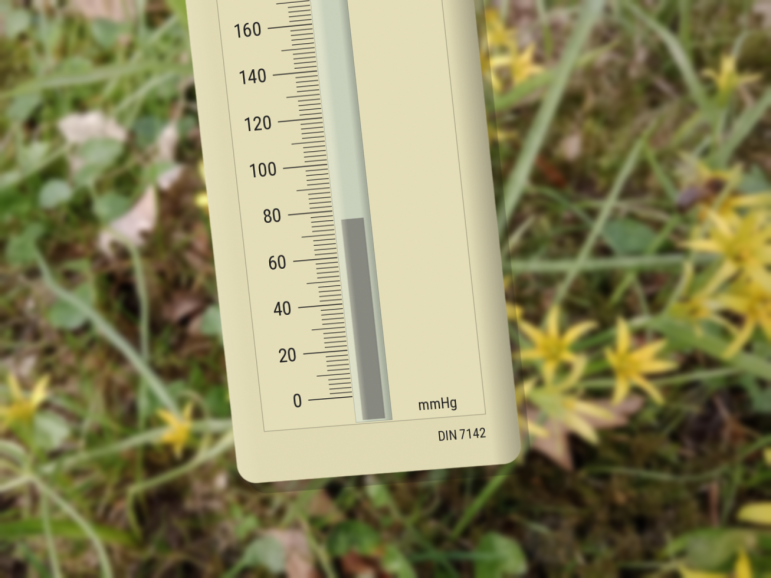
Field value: 76 mmHg
